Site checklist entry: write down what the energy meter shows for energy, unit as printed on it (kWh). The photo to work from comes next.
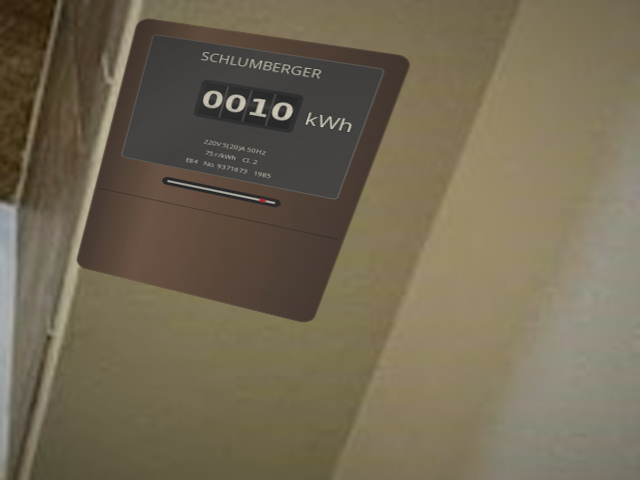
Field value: 10 kWh
